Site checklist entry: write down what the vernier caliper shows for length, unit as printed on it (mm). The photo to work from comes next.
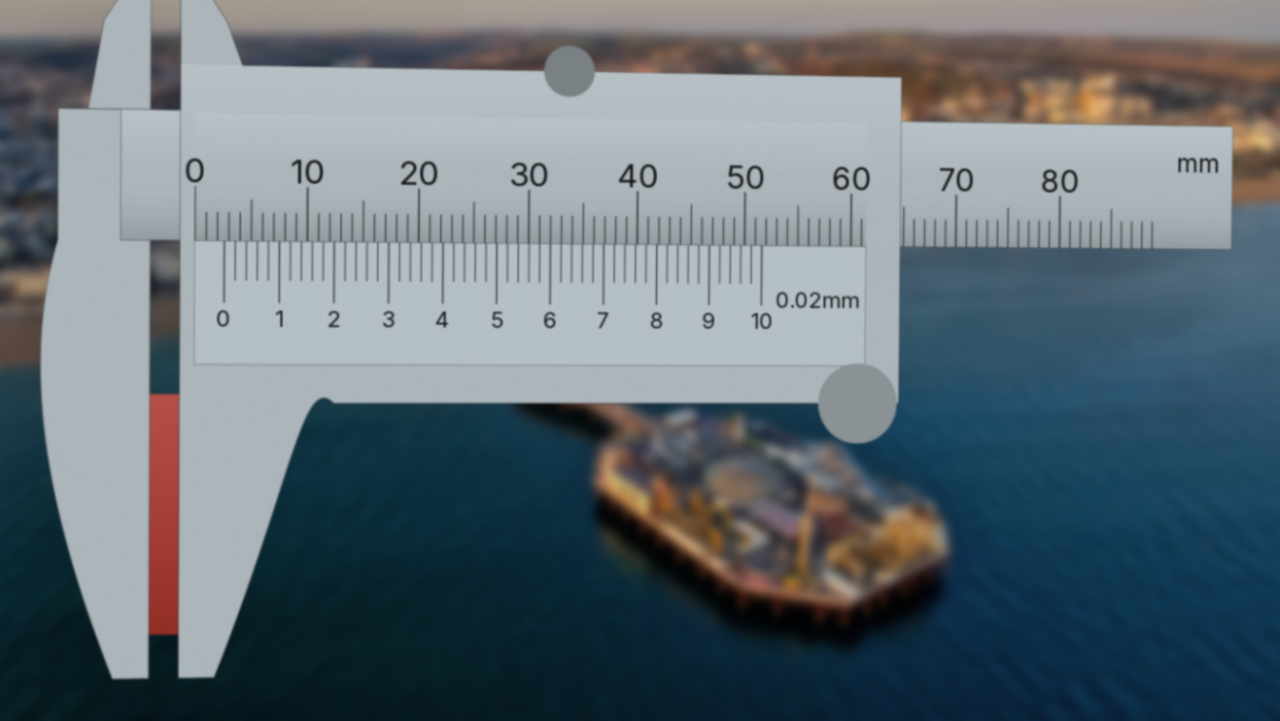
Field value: 2.6 mm
